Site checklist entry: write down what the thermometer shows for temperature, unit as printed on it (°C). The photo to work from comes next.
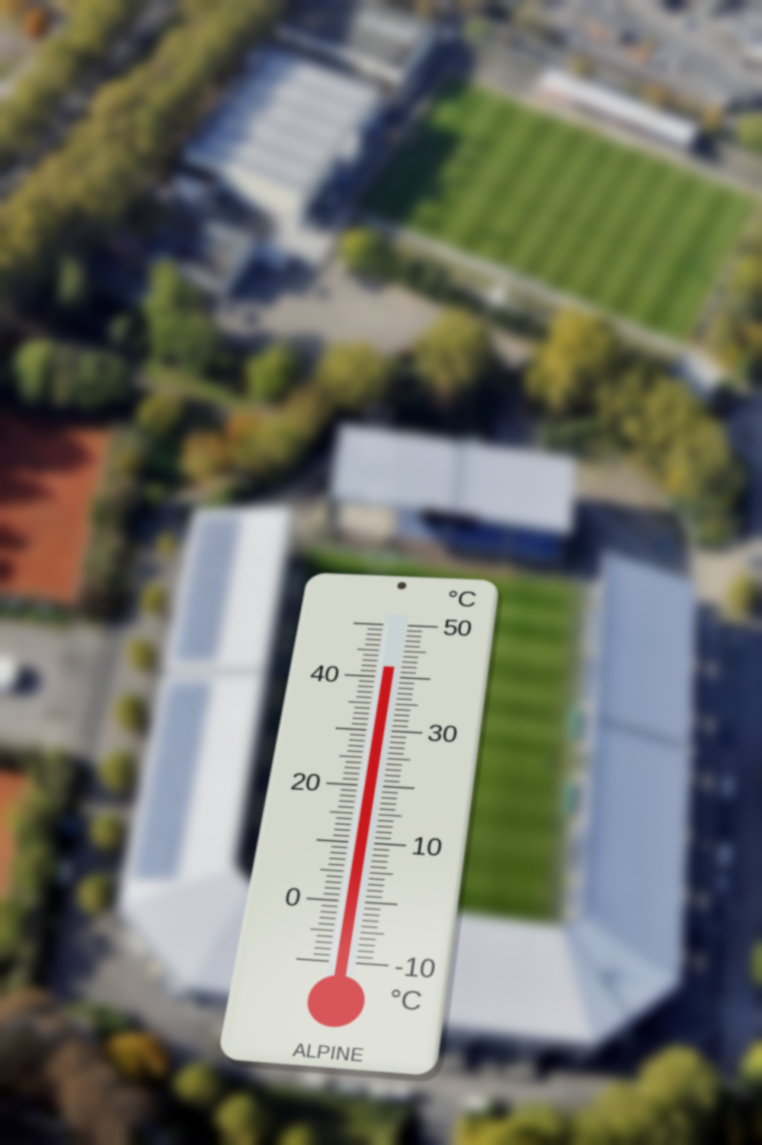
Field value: 42 °C
